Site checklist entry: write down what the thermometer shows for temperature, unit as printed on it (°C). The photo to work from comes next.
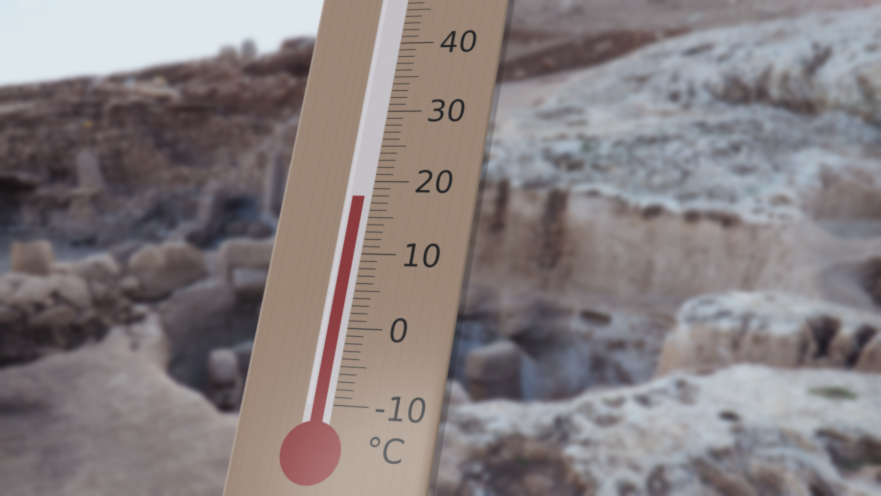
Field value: 18 °C
